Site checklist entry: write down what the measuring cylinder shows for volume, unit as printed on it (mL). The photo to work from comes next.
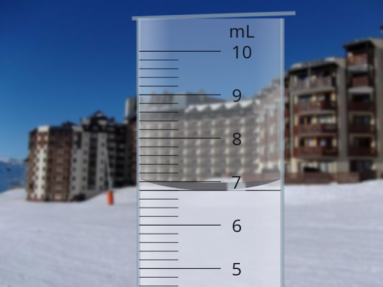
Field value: 6.8 mL
